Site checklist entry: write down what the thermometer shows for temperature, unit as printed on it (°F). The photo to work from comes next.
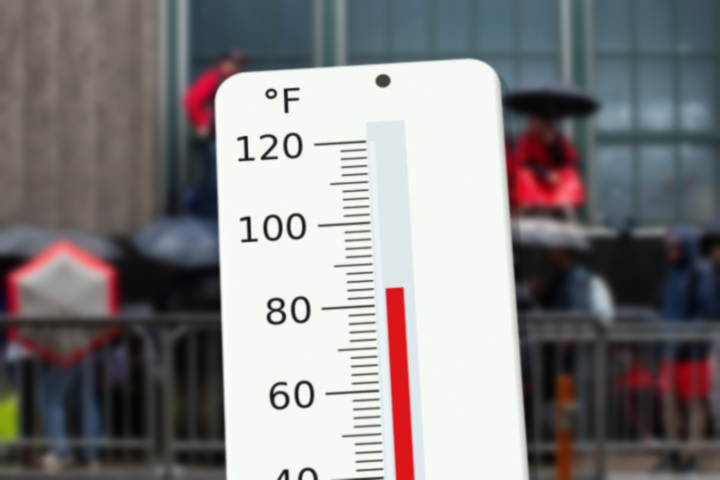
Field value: 84 °F
